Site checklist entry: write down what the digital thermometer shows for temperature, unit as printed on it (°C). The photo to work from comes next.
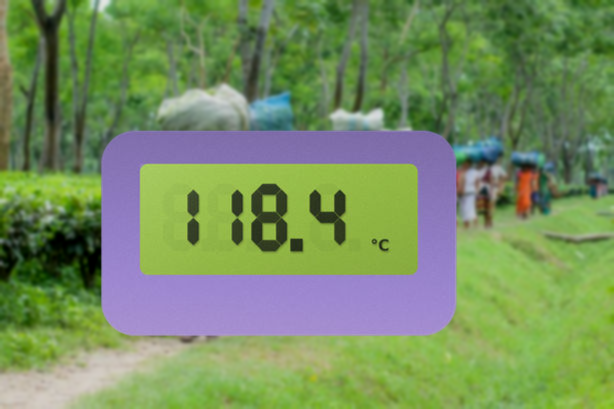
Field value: 118.4 °C
